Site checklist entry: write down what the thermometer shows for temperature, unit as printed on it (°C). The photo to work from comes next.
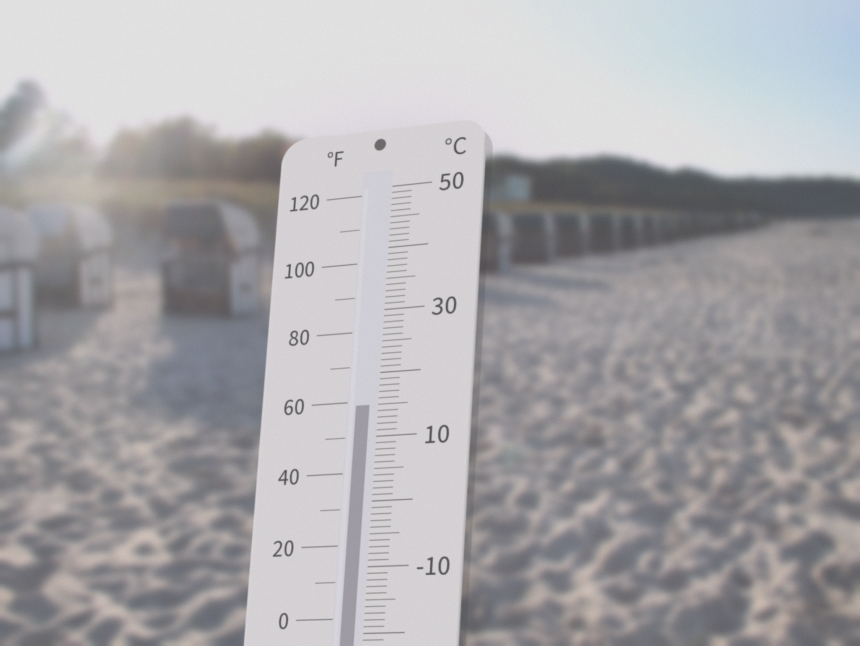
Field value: 15 °C
